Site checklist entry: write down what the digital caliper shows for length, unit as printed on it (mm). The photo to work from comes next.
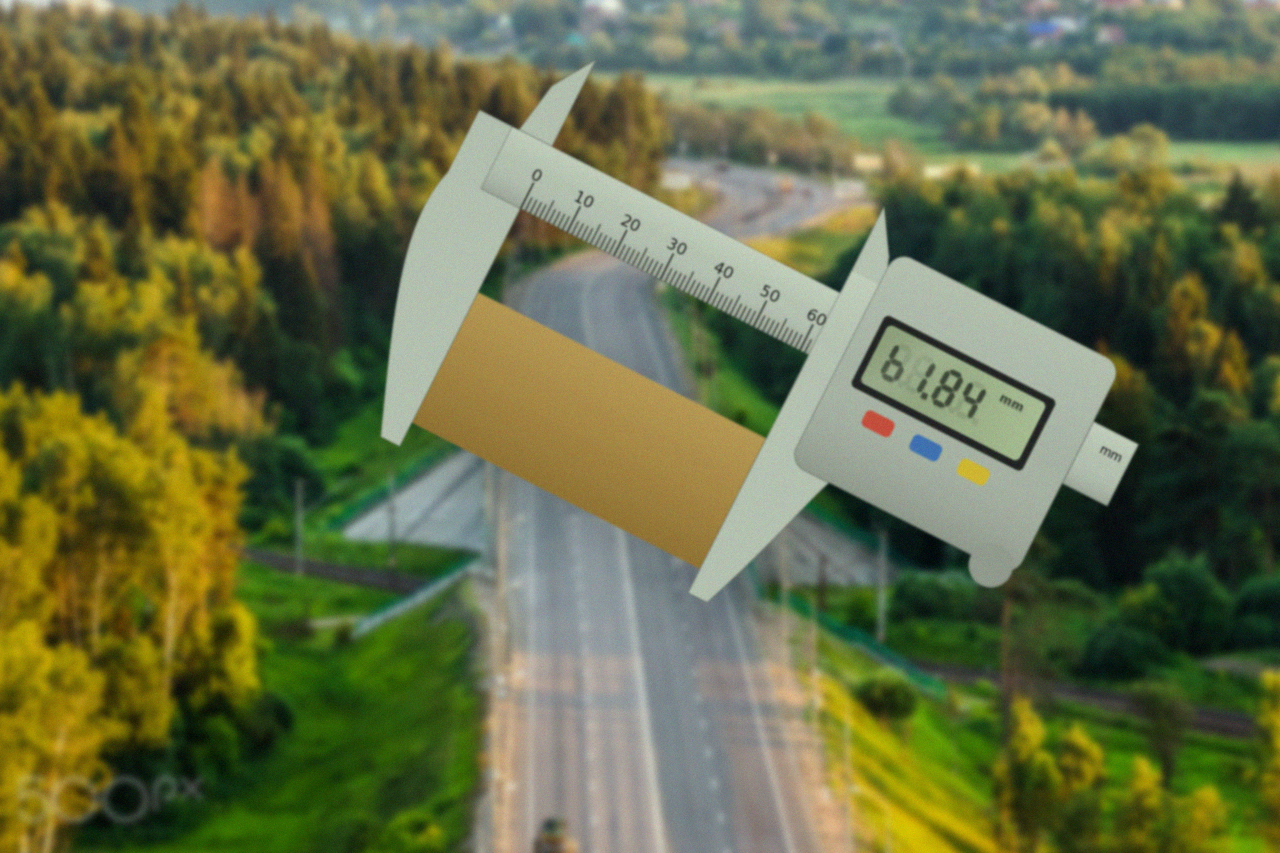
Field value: 61.84 mm
